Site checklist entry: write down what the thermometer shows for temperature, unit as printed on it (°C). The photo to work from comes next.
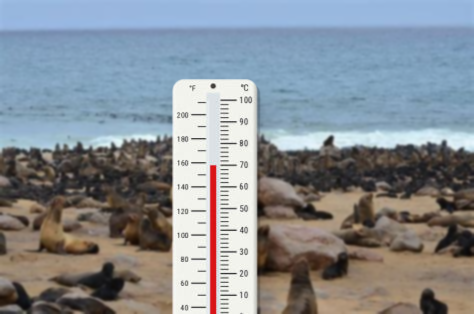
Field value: 70 °C
